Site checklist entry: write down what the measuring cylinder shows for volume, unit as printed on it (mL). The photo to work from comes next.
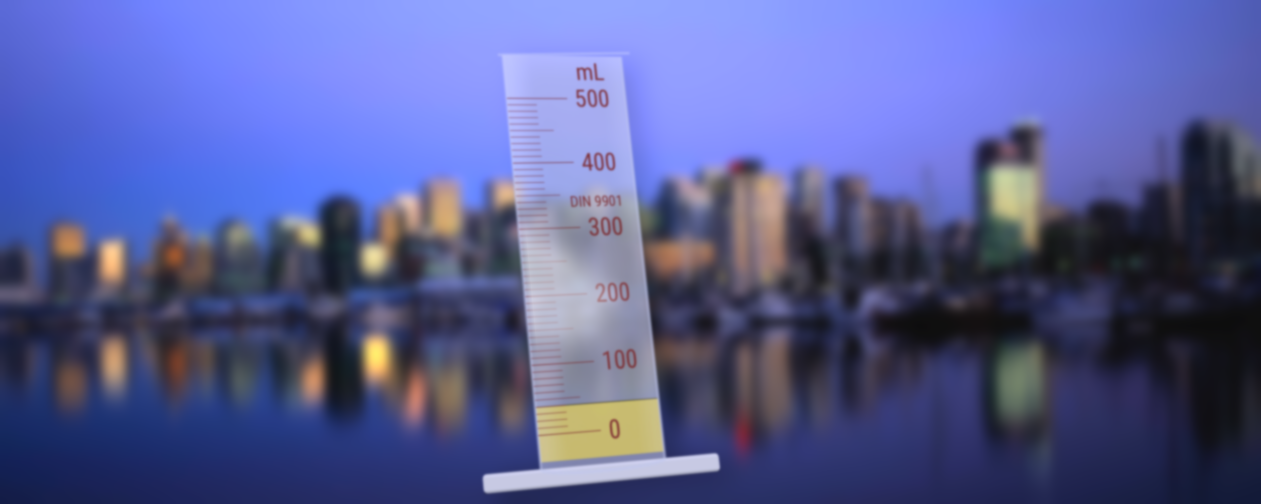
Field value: 40 mL
